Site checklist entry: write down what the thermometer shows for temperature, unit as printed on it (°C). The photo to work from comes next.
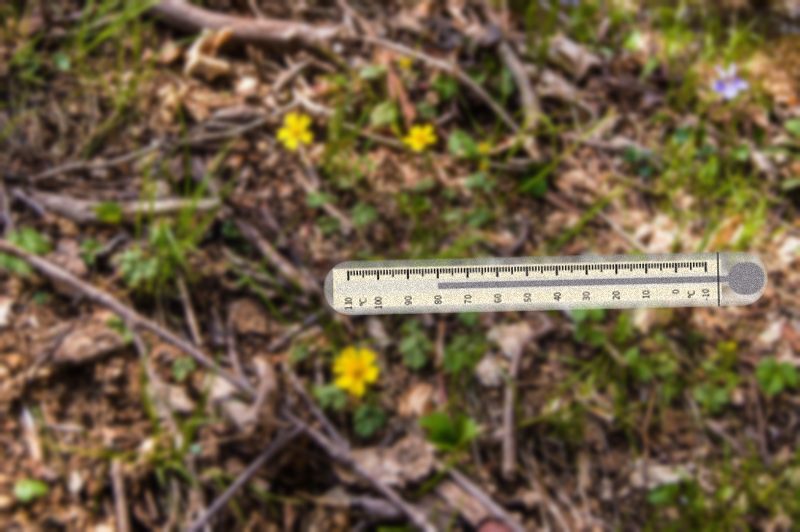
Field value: 80 °C
